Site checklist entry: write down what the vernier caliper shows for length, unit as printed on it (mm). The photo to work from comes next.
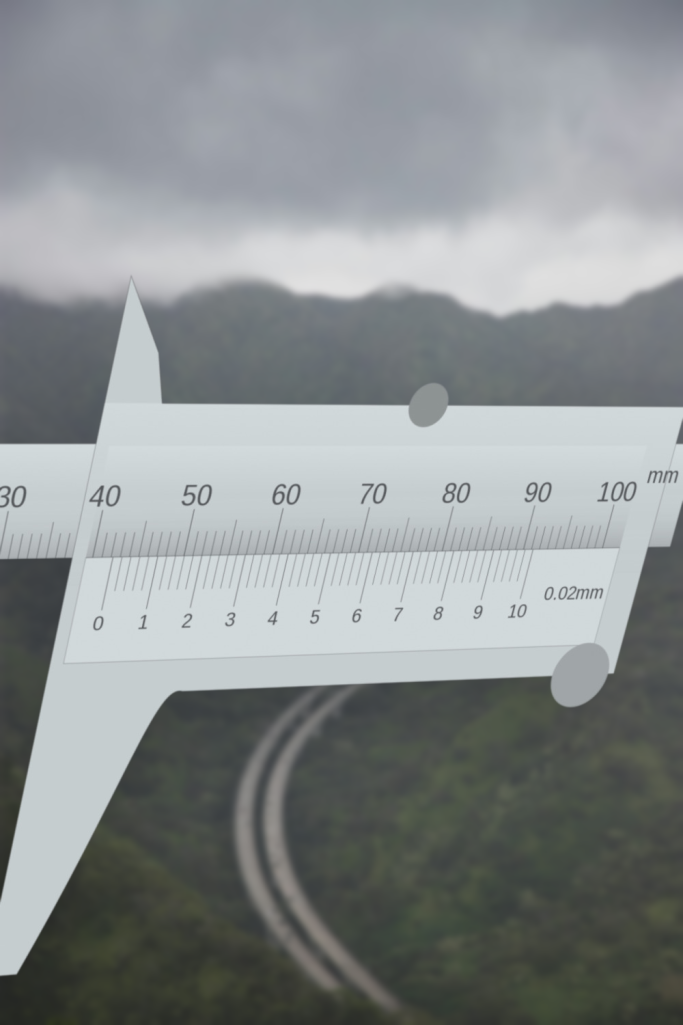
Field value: 42.2 mm
